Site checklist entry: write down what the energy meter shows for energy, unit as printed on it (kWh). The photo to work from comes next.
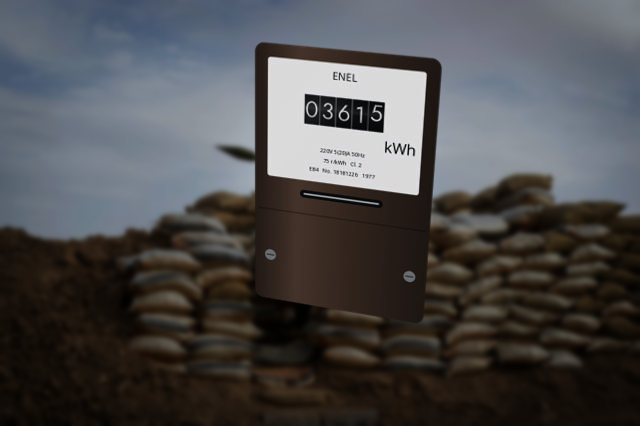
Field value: 3615 kWh
